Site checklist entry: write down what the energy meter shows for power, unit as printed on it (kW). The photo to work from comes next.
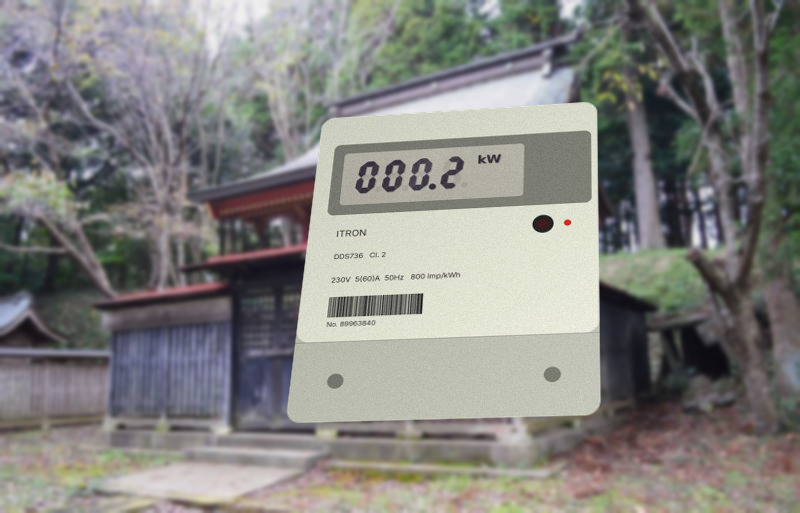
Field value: 0.2 kW
